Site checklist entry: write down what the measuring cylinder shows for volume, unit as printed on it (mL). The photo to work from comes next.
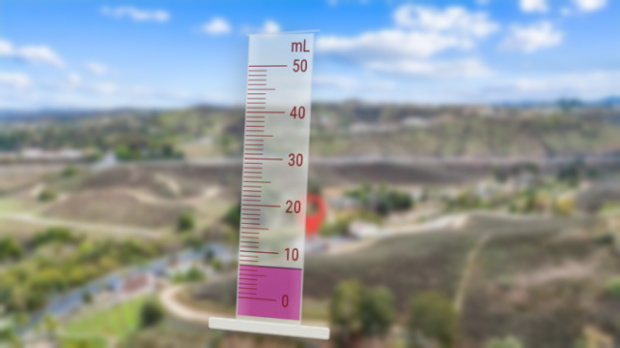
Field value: 7 mL
